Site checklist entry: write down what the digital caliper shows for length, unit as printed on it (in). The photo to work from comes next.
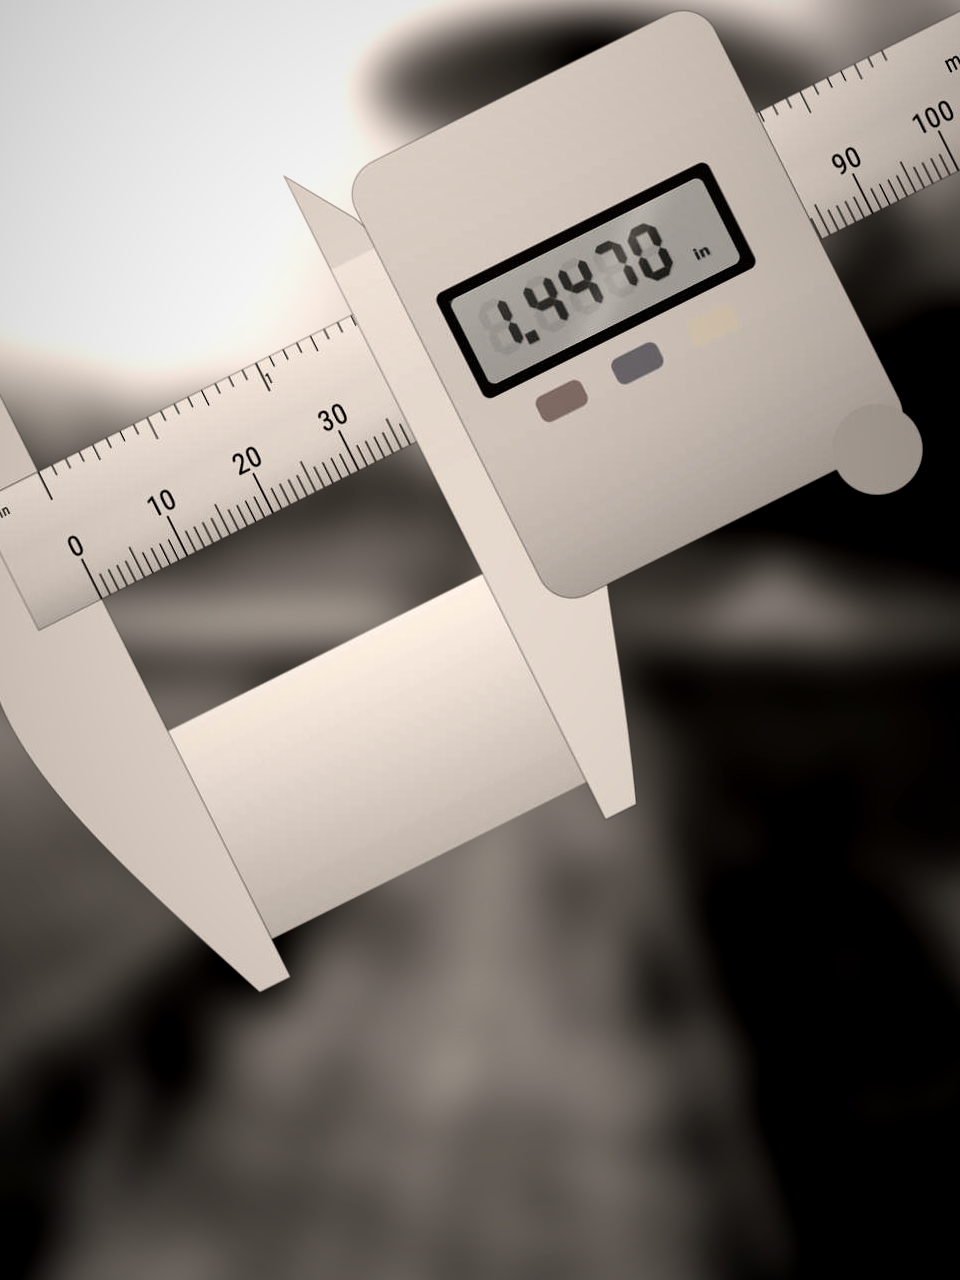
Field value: 1.4470 in
